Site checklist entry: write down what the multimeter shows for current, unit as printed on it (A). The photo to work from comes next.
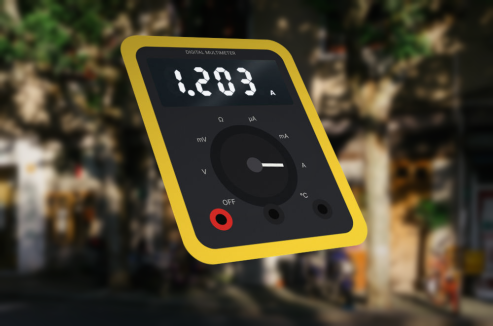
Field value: 1.203 A
